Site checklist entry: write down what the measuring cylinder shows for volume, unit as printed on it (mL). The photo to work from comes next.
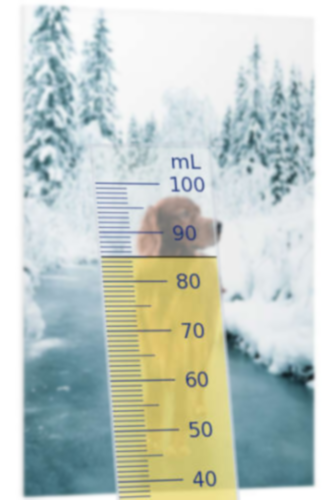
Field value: 85 mL
